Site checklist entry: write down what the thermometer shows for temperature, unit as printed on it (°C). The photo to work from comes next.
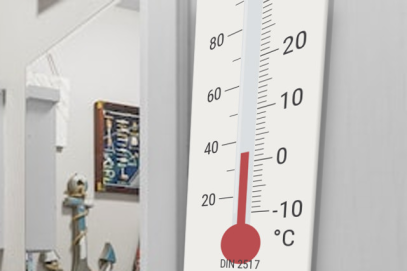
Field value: 2 °C
